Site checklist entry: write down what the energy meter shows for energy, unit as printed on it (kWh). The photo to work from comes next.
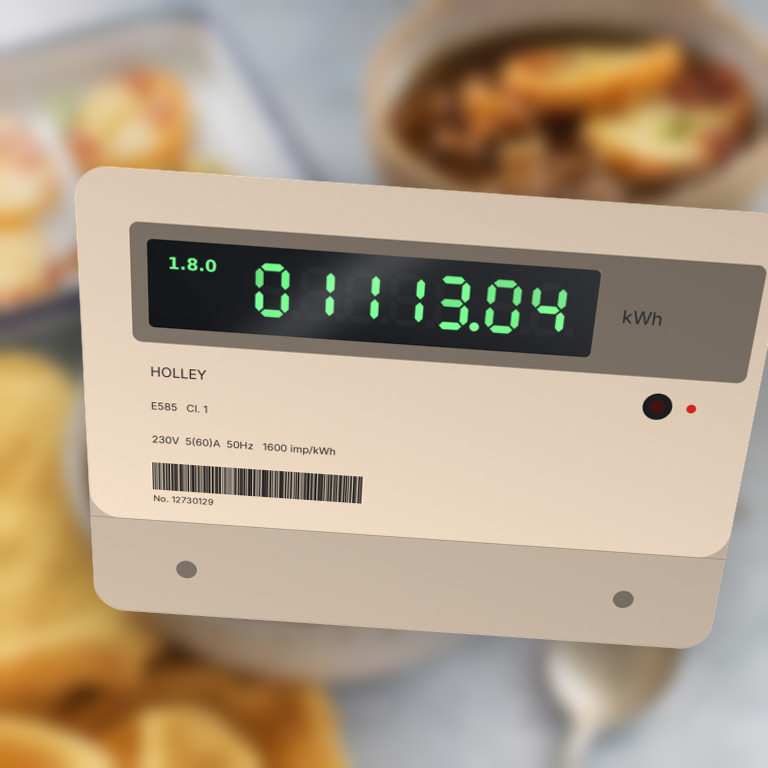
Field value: 1113.04 kWh
